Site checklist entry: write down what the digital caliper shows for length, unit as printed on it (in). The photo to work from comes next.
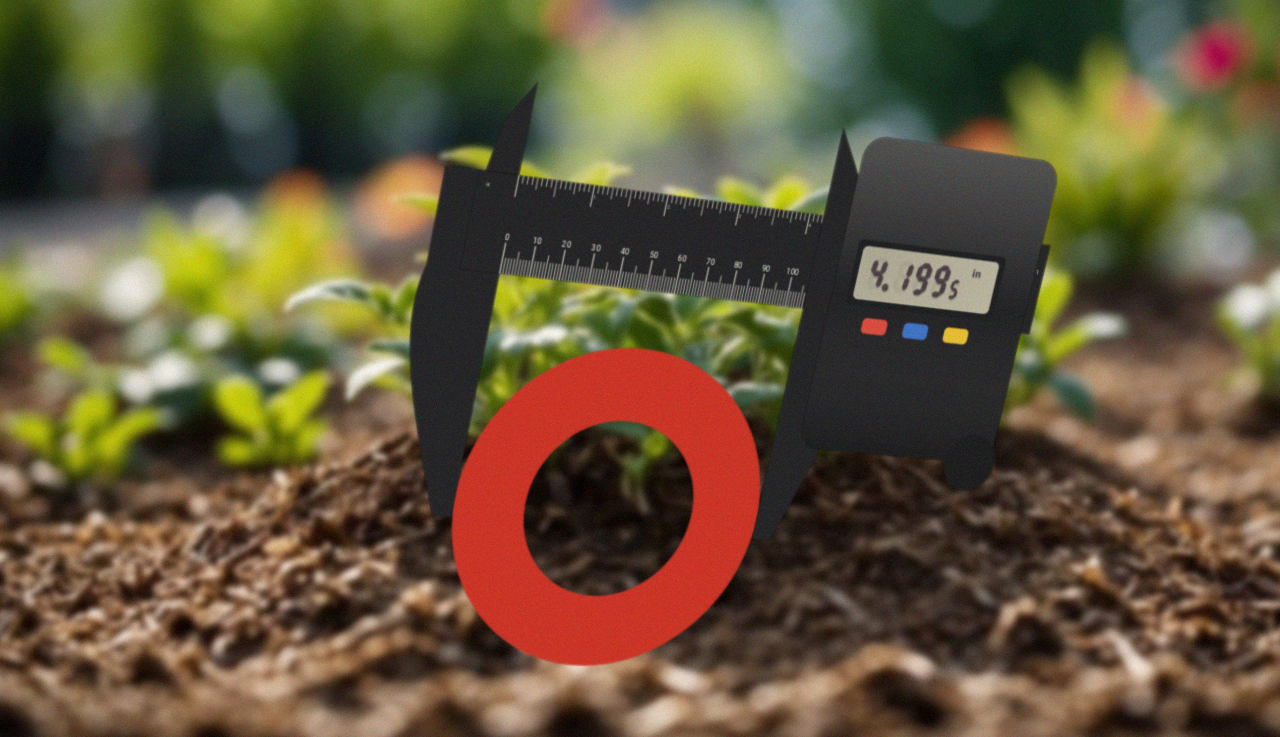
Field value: 4.1995 in
